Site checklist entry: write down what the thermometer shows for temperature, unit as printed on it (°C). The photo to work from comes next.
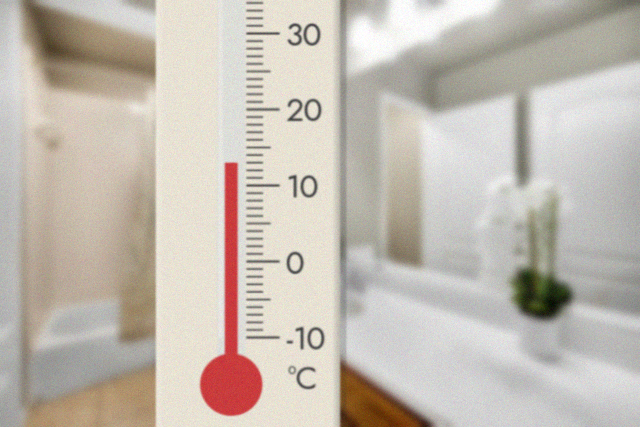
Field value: 13 °C
